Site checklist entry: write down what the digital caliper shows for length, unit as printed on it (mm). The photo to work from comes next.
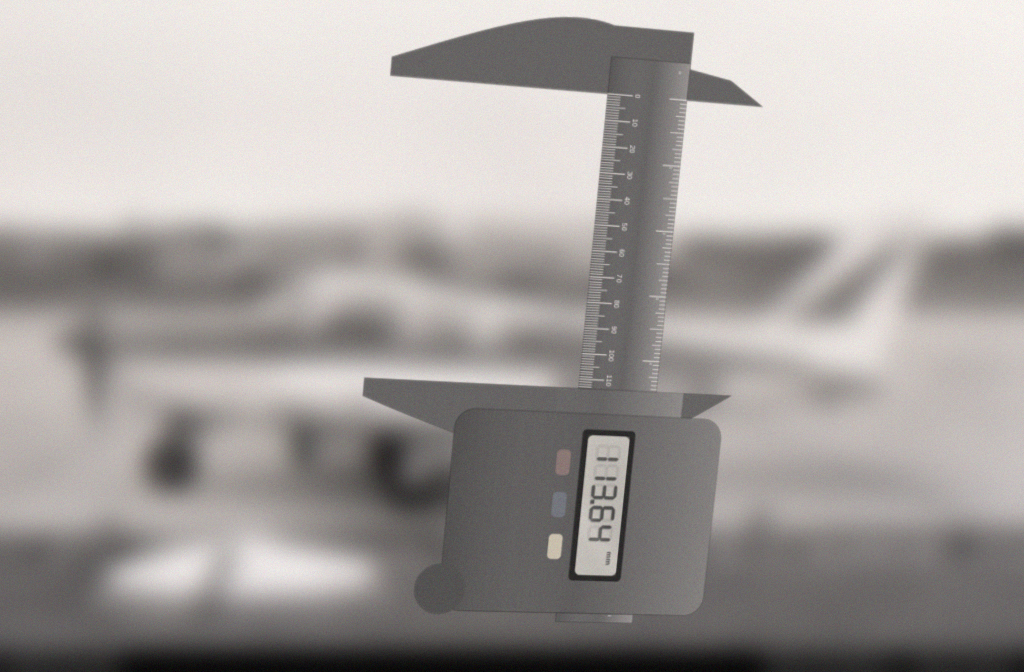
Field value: 113.64 mm
